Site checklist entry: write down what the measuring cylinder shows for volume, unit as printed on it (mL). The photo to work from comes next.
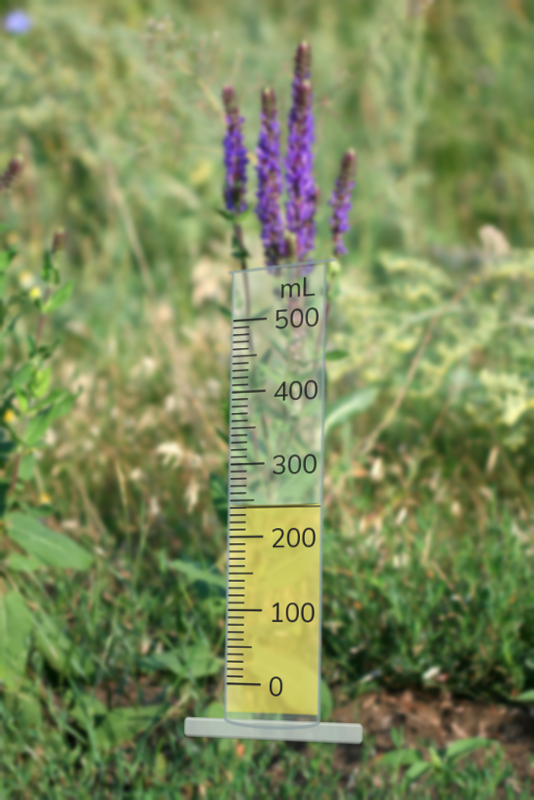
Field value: 240 mL
